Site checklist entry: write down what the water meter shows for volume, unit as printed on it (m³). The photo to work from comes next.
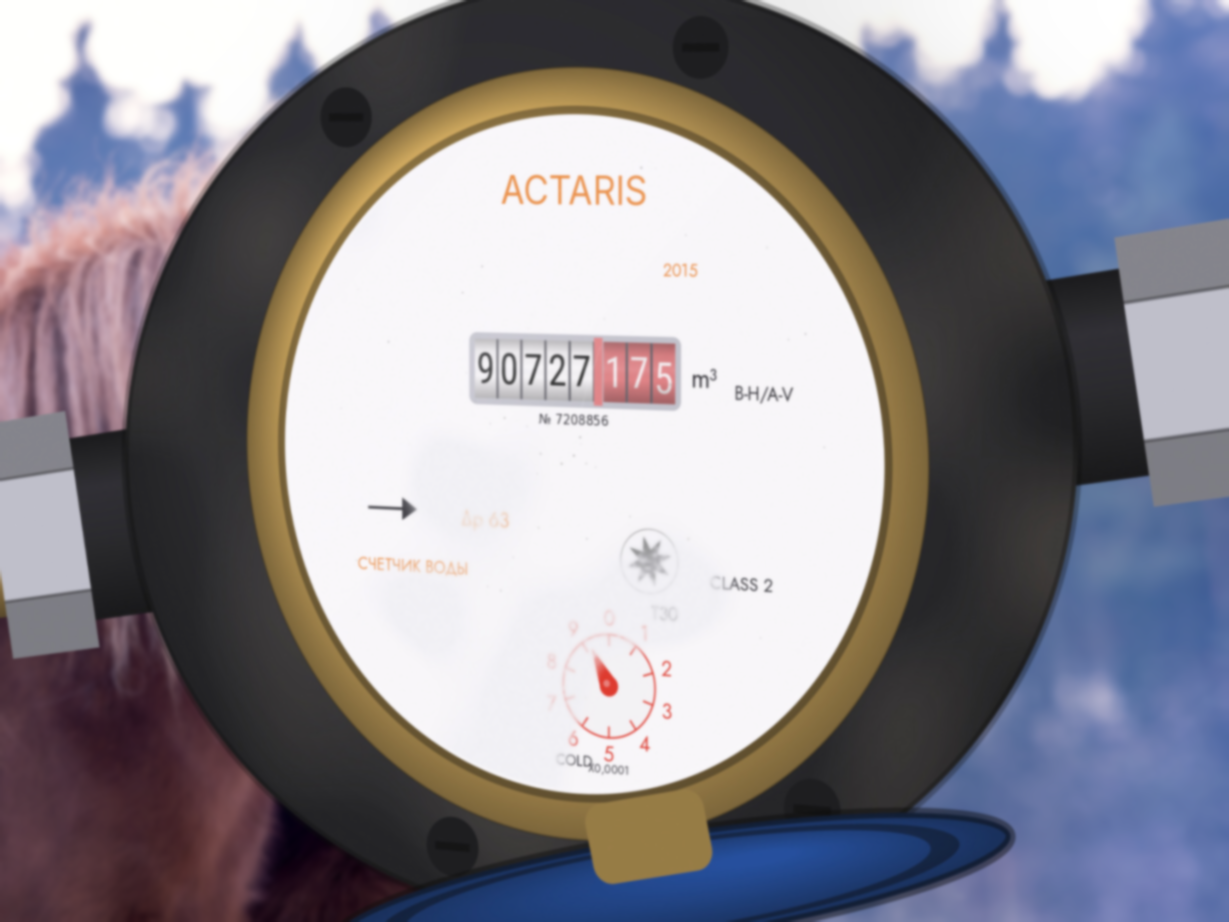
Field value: 90727.1749 m³
